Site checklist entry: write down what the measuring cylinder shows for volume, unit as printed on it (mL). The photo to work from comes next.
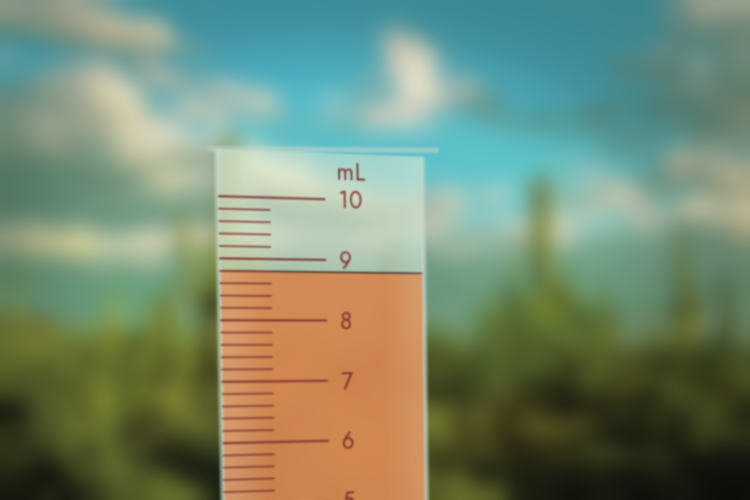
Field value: 8.8 mL
